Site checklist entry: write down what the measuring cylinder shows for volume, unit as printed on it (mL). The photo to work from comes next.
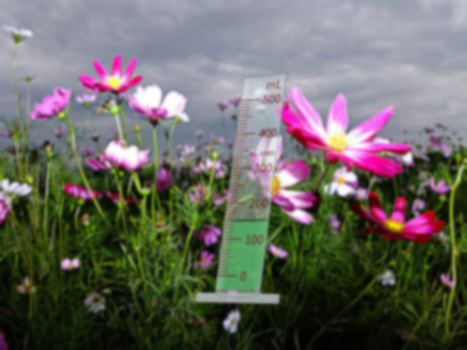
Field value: 150 mL
